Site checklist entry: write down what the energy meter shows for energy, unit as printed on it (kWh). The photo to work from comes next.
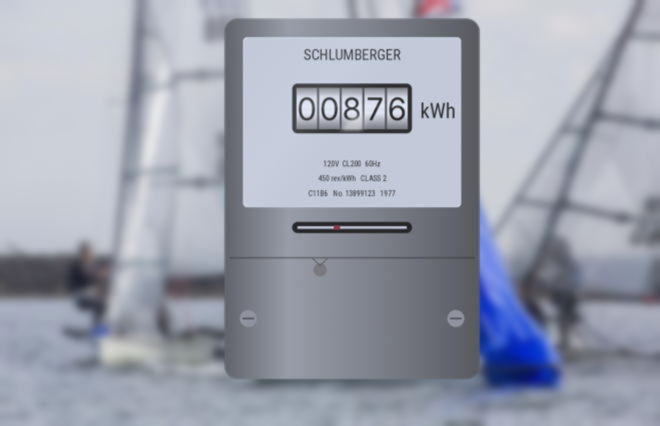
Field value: 876 kWh
